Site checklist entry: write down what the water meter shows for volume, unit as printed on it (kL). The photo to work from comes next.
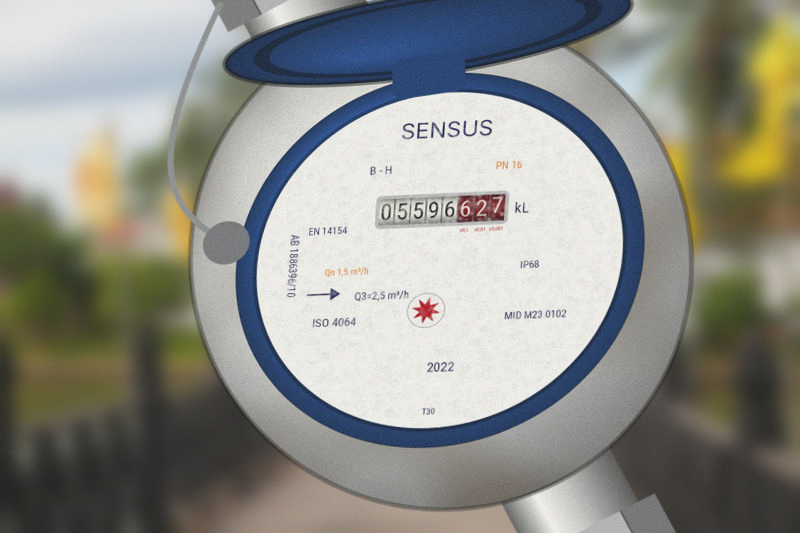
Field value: 5596.627 kL
